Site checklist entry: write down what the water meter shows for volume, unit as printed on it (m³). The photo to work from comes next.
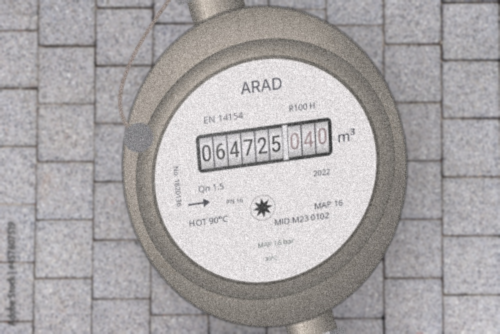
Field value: 64725.040 m³
